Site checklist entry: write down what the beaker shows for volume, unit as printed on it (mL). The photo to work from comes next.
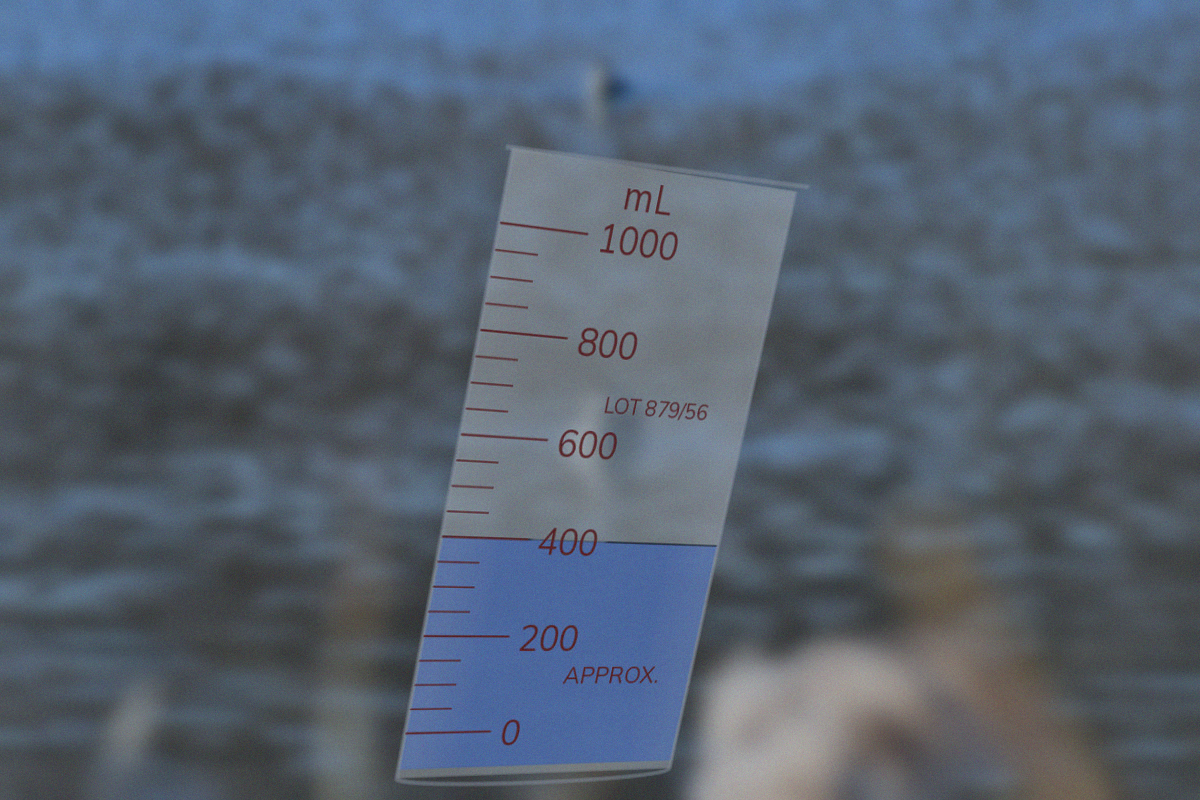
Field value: 400 mL
